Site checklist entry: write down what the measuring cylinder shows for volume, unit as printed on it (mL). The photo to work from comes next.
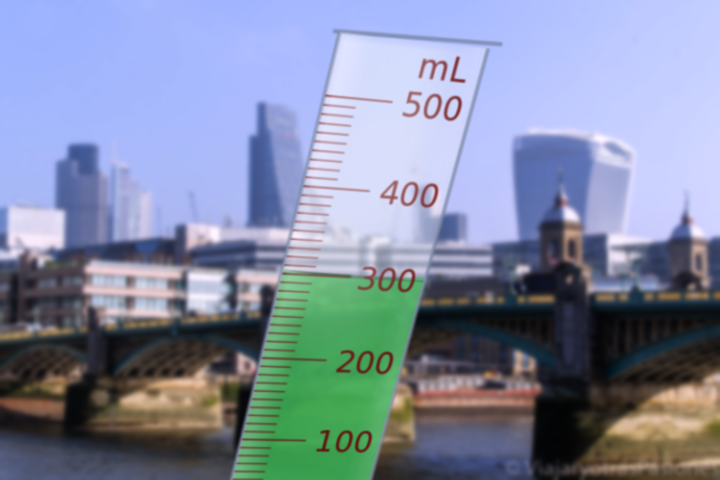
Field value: 300 mL
